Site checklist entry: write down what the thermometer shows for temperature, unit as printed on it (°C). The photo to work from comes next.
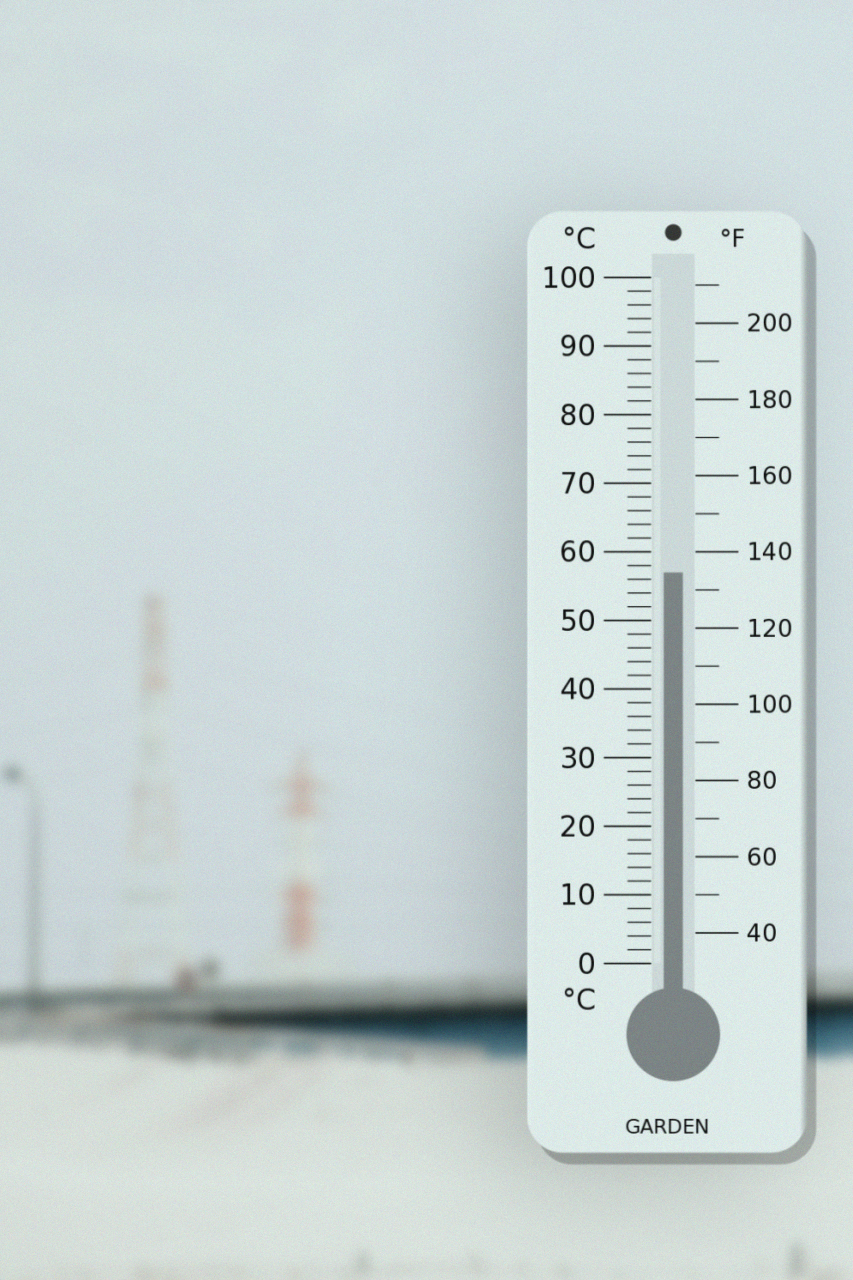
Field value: 57 °C
